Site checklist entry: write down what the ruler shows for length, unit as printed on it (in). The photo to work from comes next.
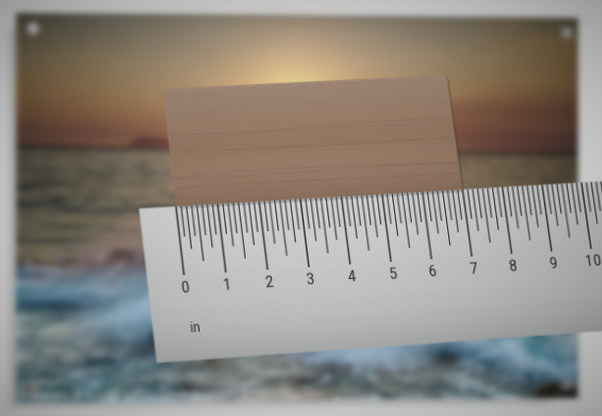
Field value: 7 in
